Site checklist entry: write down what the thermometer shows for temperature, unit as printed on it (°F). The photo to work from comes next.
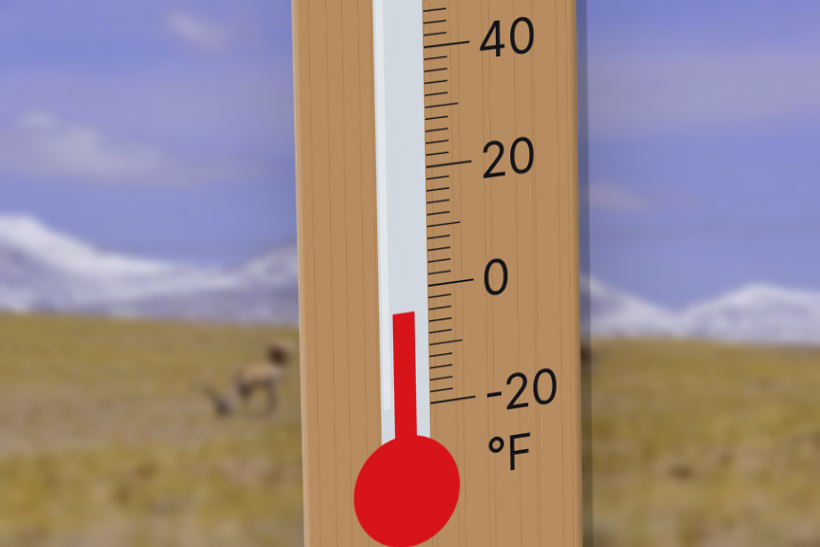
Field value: -4 °F
